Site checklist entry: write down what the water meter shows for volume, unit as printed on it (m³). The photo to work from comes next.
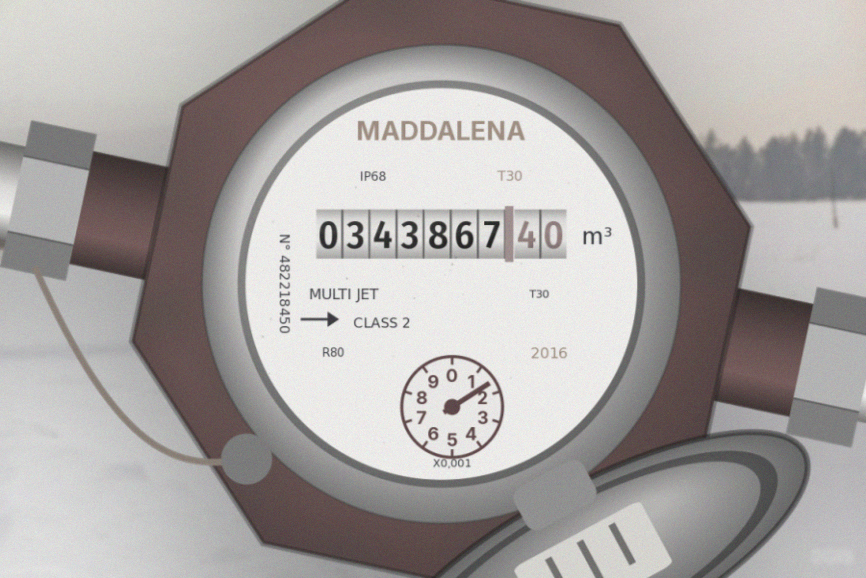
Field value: 343867.401 m³
